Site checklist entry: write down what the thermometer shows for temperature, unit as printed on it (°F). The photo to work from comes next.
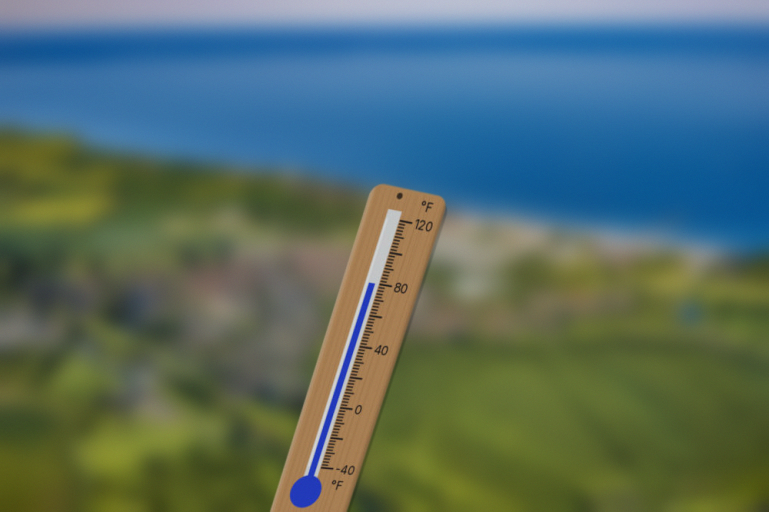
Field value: 80 °F
